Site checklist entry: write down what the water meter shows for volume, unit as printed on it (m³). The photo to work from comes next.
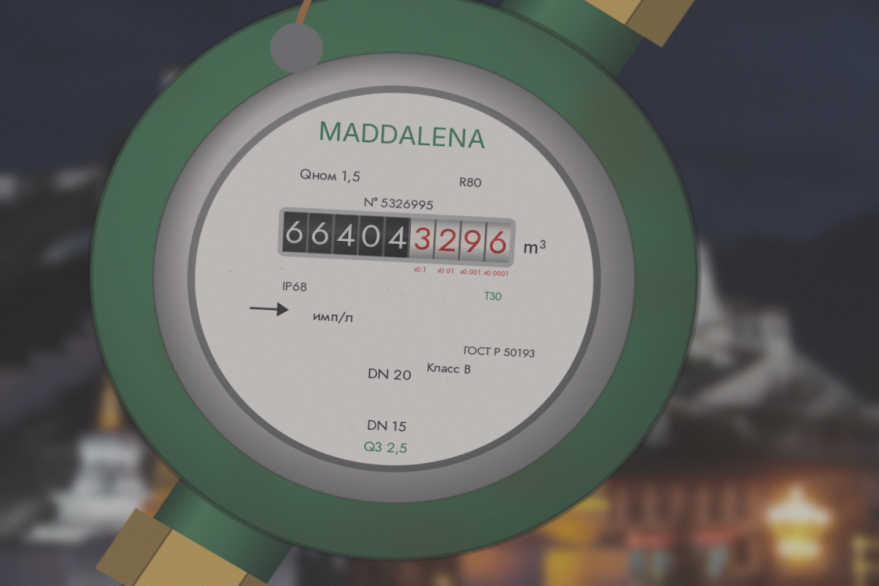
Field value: 66404.3296 m³
